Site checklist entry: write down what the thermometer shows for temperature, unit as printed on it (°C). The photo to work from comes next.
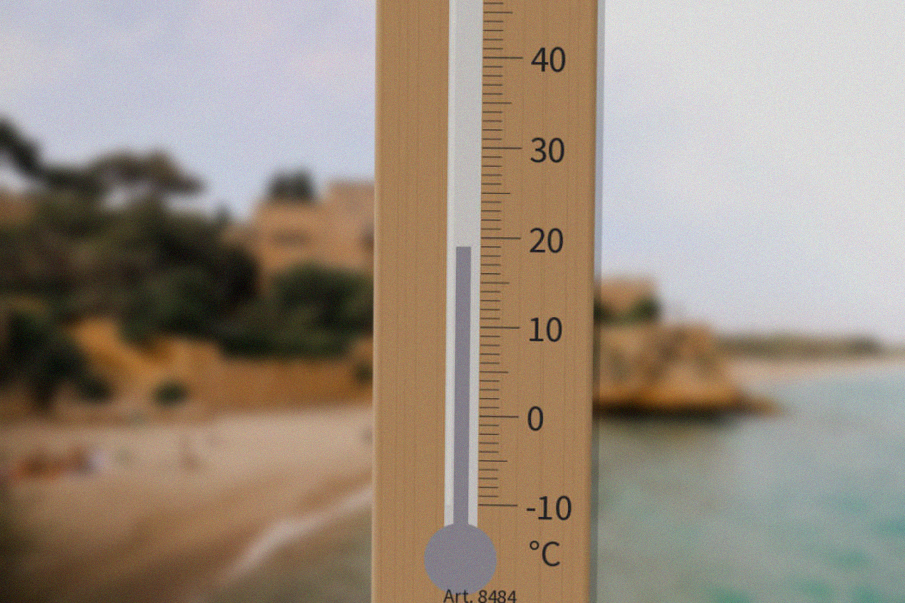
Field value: 19 °C
